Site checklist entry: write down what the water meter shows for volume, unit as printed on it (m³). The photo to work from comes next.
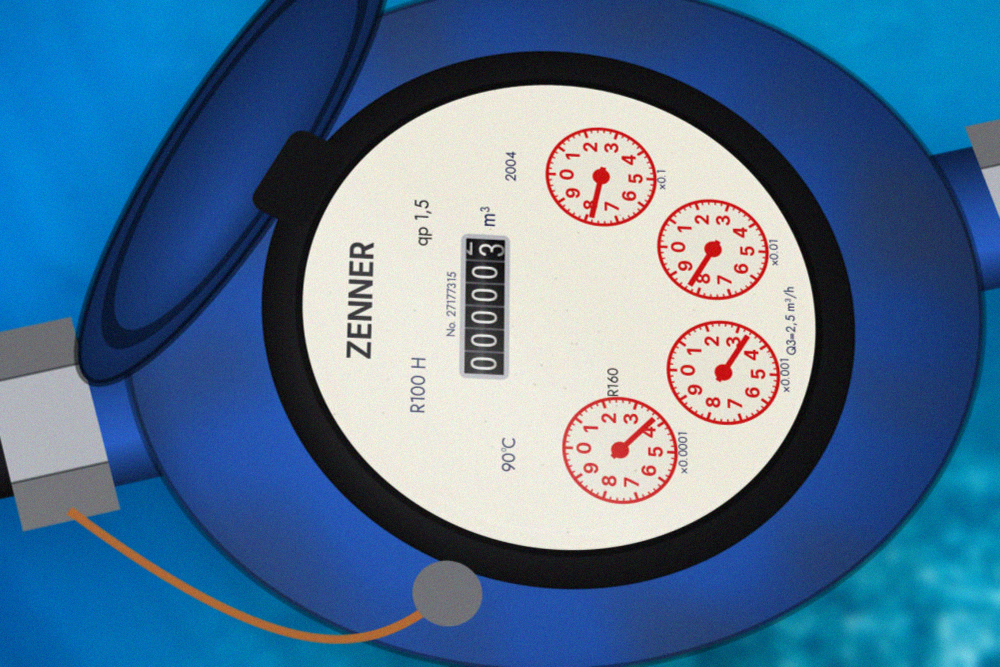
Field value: 2.7833 m³
